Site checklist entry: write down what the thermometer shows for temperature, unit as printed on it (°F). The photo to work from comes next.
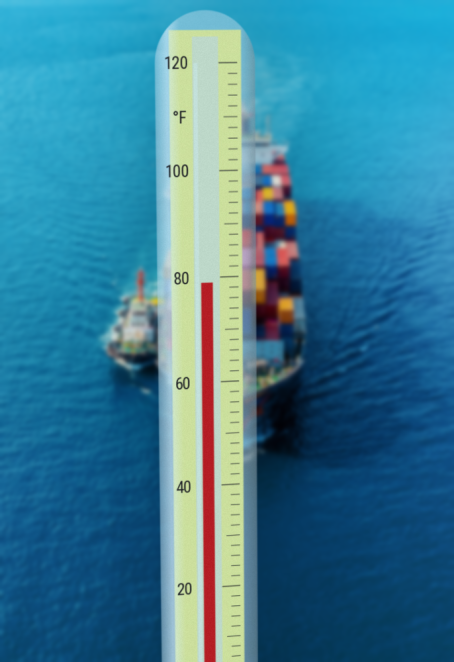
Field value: 79 °F
